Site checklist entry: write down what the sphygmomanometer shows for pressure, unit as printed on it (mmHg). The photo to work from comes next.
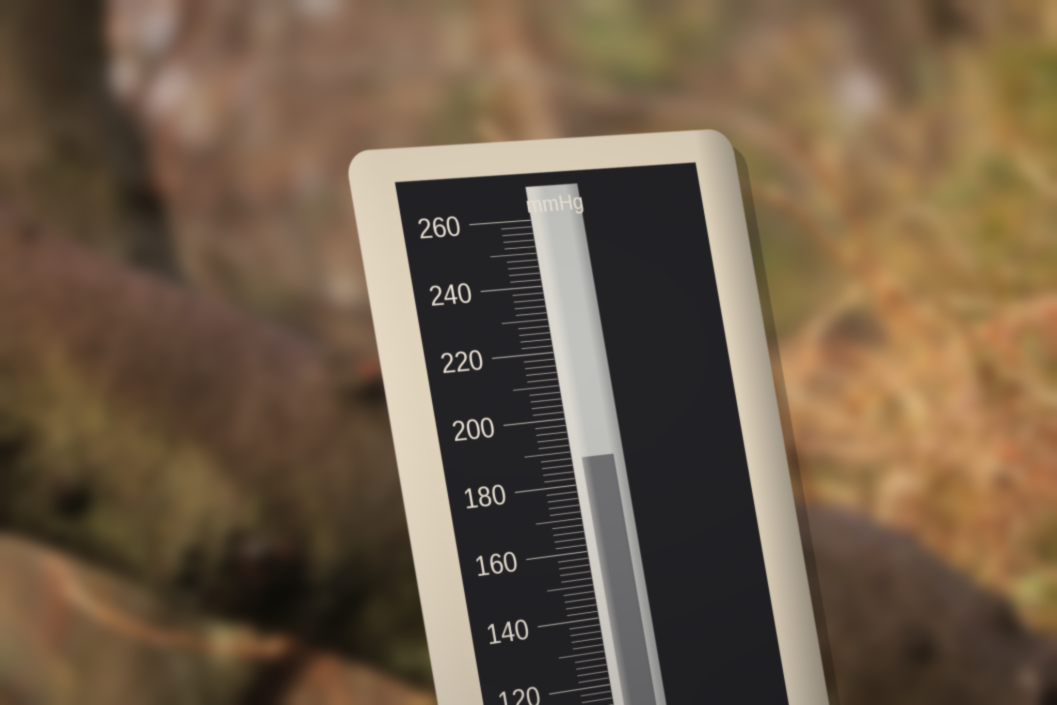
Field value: 188 mmHg
